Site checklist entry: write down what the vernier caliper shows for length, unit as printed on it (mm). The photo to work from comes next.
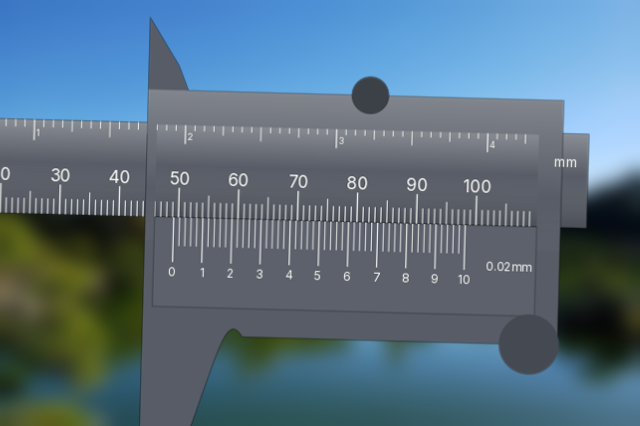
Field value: 49.2 mm
